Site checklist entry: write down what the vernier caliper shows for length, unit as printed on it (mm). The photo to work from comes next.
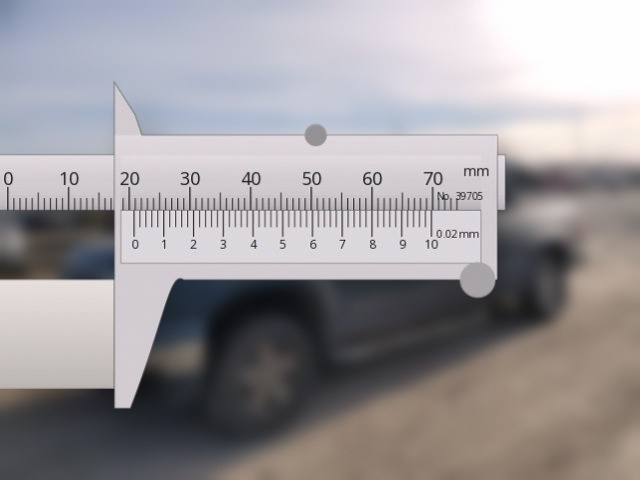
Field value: 20.8 mm
